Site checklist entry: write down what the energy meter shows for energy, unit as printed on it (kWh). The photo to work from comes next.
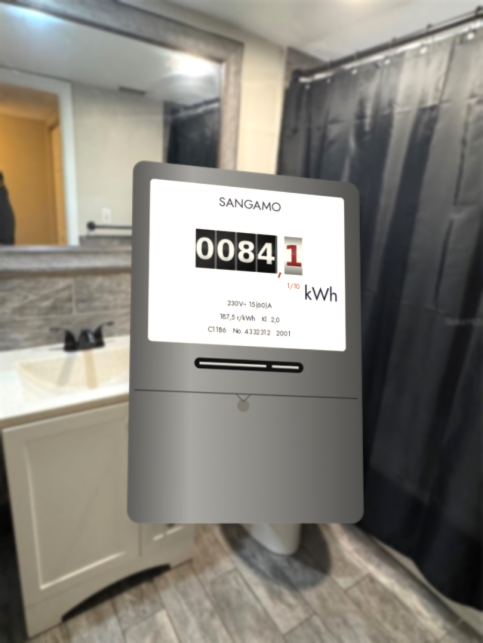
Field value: 84.1 kWh
